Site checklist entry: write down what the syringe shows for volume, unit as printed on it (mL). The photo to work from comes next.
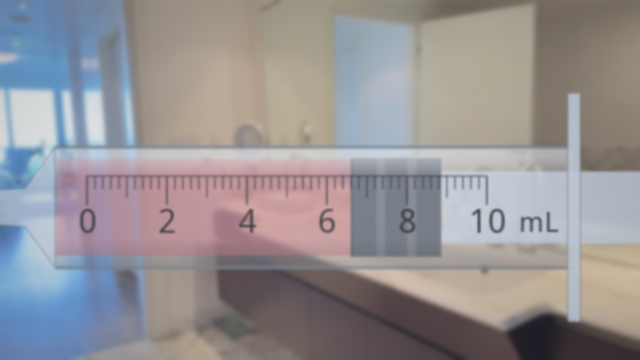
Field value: 6.6 mL
